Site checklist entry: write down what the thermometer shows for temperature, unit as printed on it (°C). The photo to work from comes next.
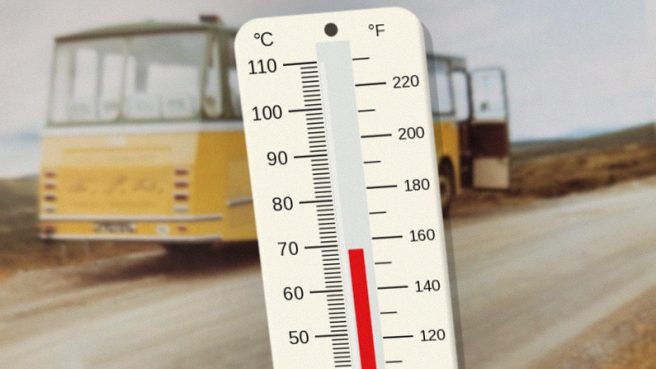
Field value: 69 °C
